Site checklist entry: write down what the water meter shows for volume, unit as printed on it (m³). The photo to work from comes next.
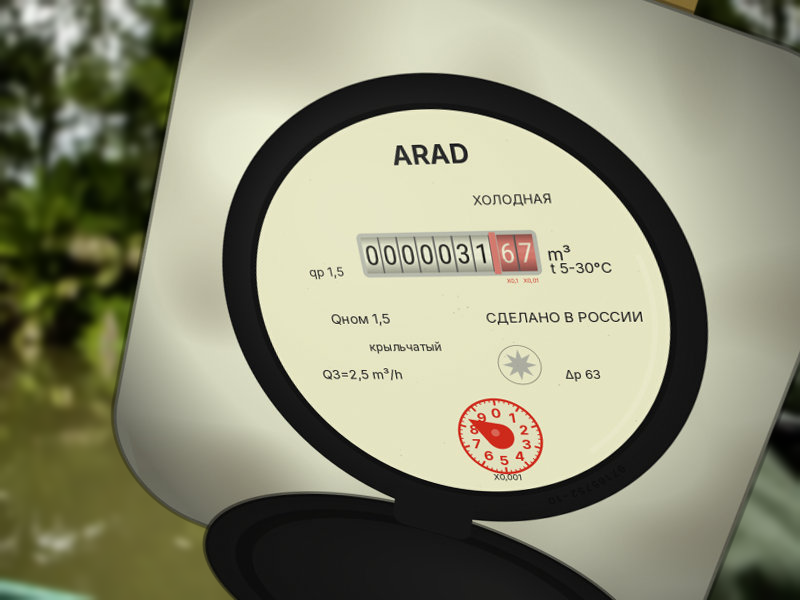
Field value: 31.678 m³
